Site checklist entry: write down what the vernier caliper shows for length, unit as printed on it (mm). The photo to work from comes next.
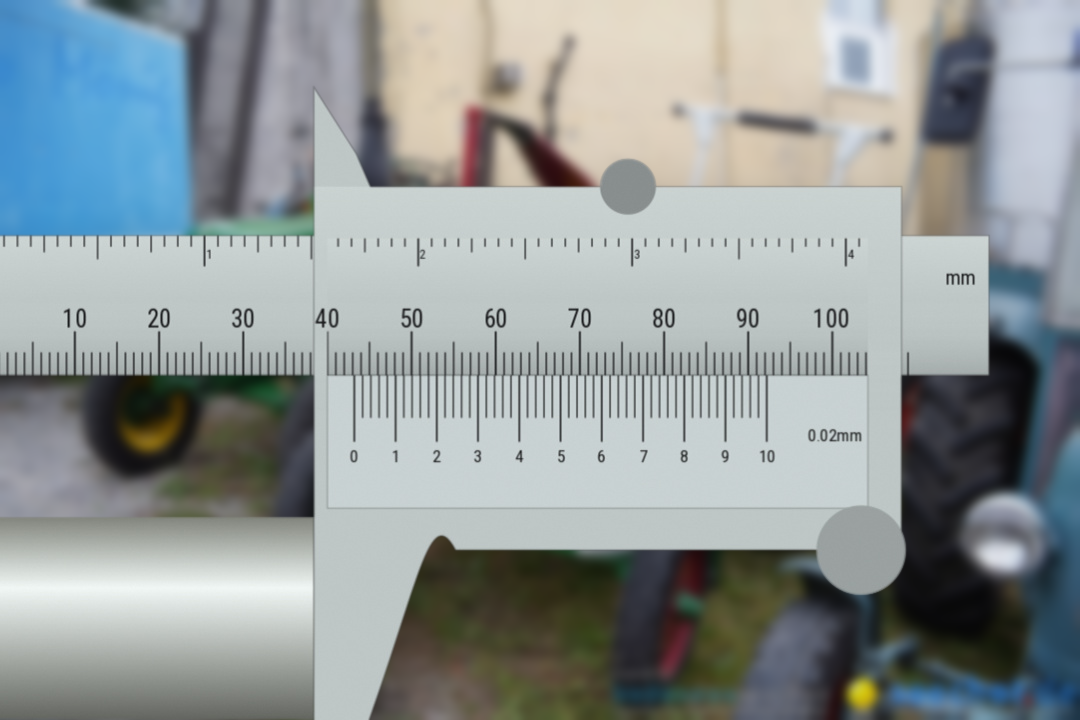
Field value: 43.2 mm
